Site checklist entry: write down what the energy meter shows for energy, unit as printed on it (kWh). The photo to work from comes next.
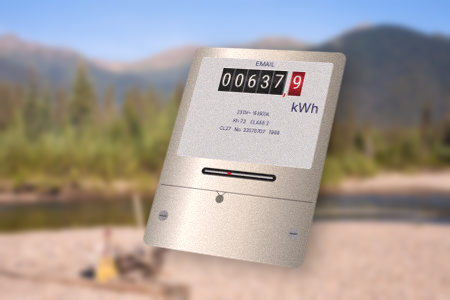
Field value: 637.9 kWh
